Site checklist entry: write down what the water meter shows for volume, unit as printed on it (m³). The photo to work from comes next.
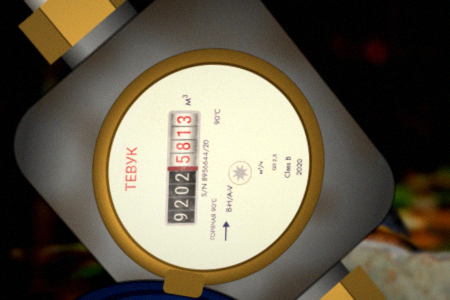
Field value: 9202.5813 m³
